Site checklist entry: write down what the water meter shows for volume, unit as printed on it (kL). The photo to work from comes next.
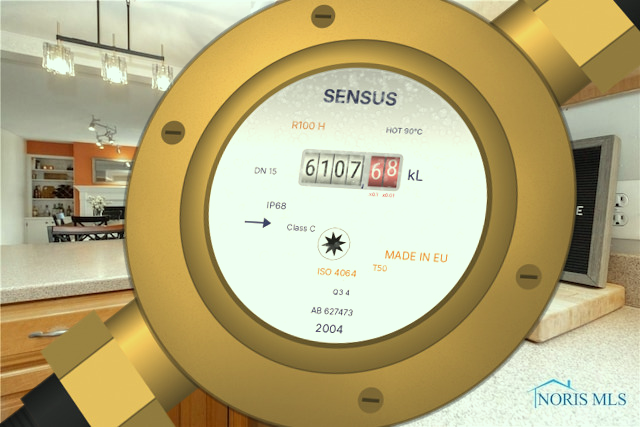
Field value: 6107.68 kL
